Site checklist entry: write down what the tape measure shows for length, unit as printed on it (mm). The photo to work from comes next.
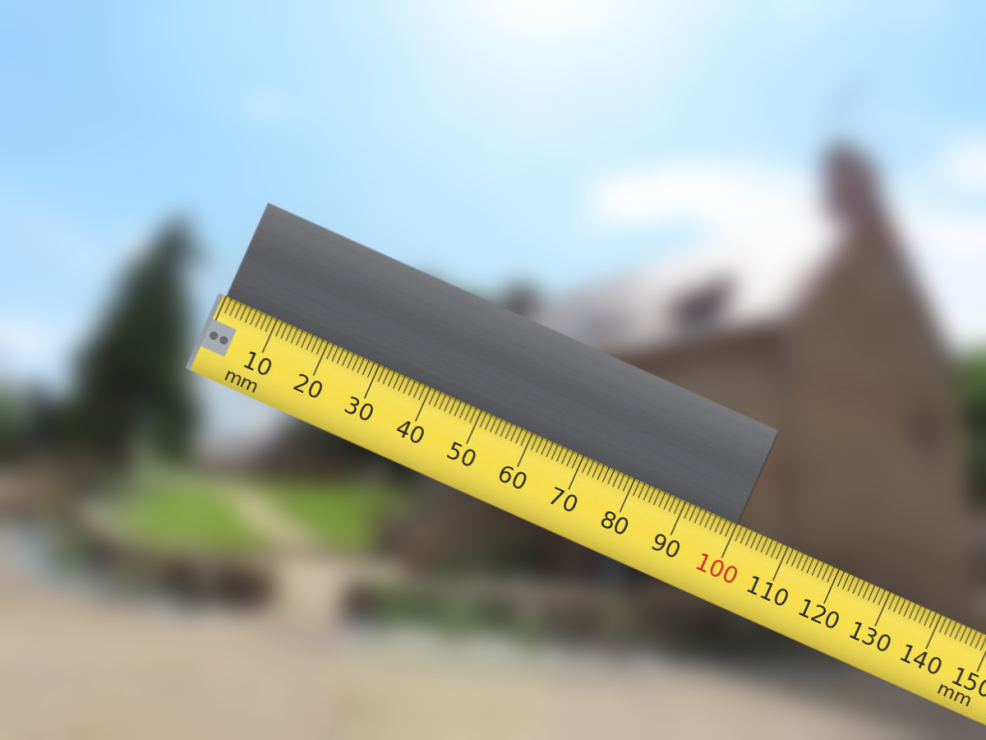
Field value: 100 mm
